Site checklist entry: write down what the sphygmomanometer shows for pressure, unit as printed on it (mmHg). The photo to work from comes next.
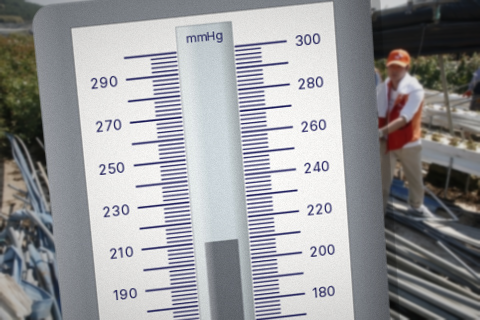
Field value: 210 mmHg
